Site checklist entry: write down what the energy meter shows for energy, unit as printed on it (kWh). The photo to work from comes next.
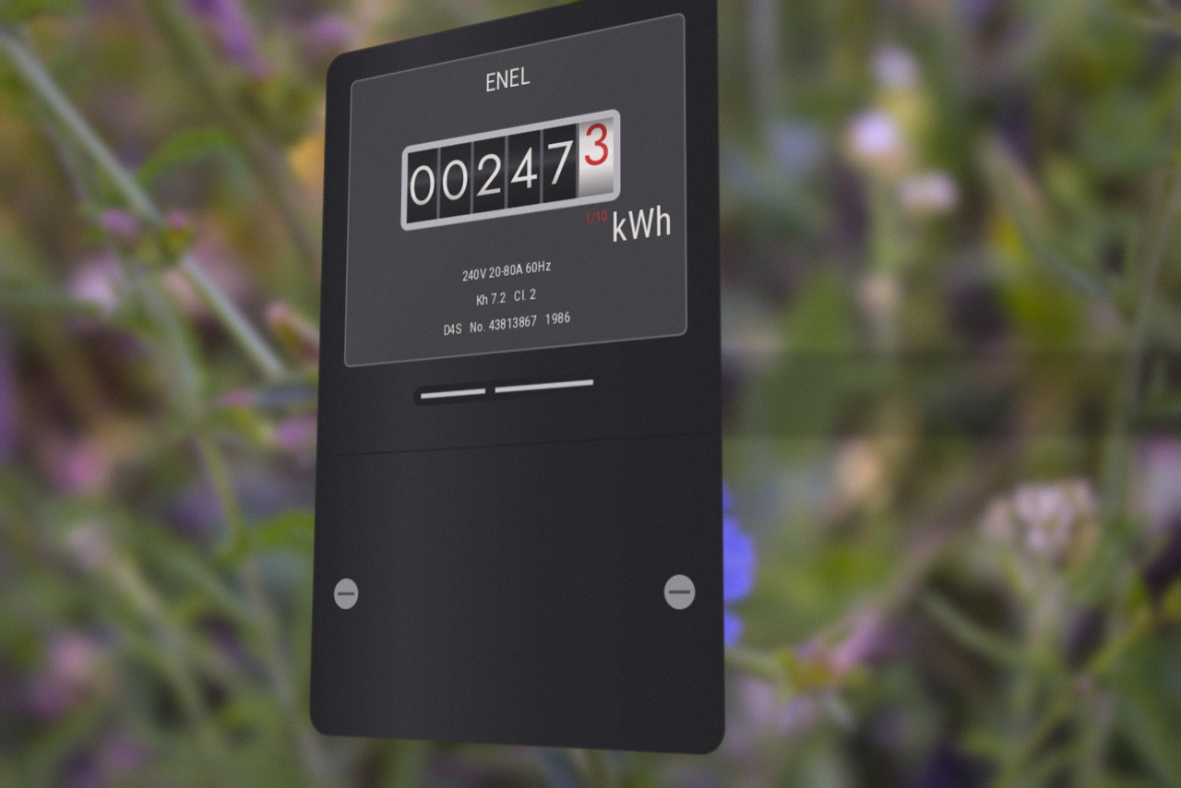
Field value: 247.3 kWh
